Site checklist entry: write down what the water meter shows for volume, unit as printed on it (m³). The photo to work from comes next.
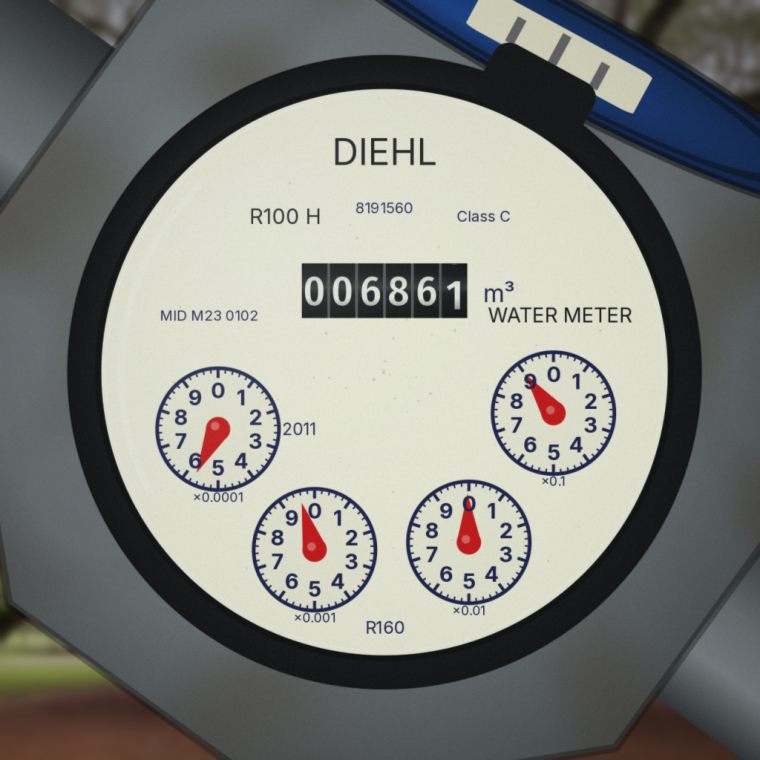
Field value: 6860.8995 m³
